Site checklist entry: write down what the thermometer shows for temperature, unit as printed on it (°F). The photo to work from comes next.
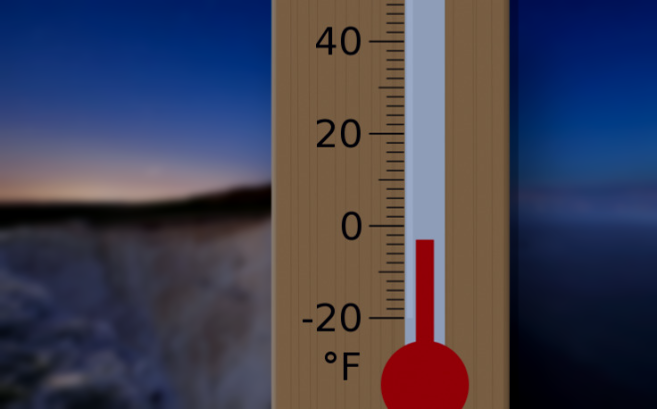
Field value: -3 °F
